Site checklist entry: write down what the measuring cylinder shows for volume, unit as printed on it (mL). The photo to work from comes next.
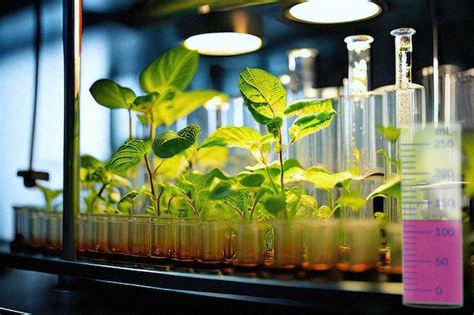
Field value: 120 mL
